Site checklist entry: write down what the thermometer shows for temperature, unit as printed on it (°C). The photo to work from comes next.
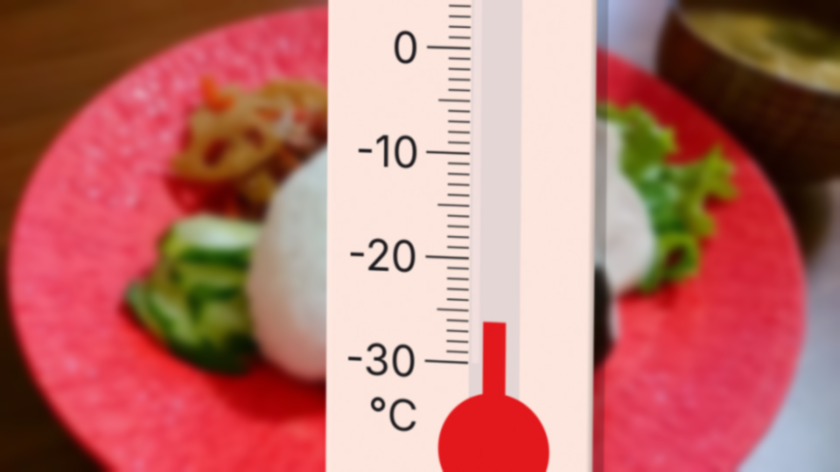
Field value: -26 °C
